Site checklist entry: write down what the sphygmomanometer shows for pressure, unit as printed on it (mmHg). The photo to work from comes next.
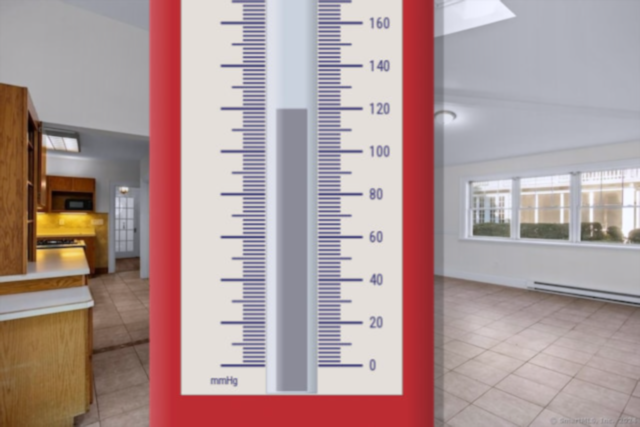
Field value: 120 mmHg
